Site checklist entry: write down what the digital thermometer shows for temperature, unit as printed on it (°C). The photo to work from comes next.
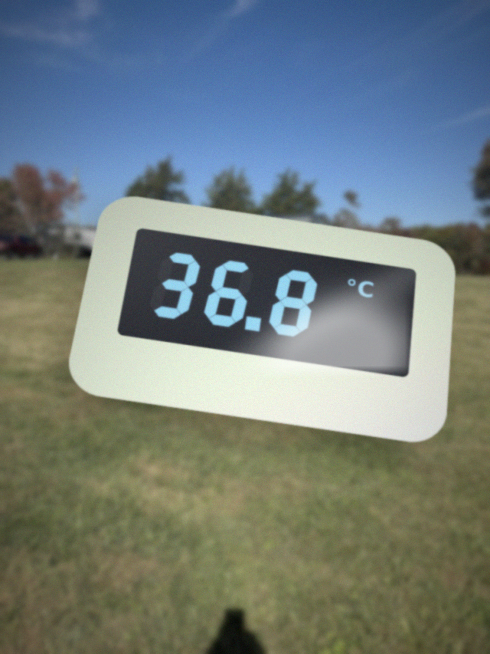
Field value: 36.8 °C
